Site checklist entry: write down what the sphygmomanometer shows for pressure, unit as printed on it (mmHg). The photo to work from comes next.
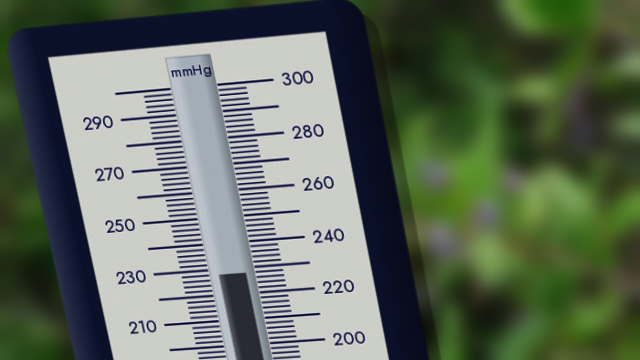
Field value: 228 mmHg
